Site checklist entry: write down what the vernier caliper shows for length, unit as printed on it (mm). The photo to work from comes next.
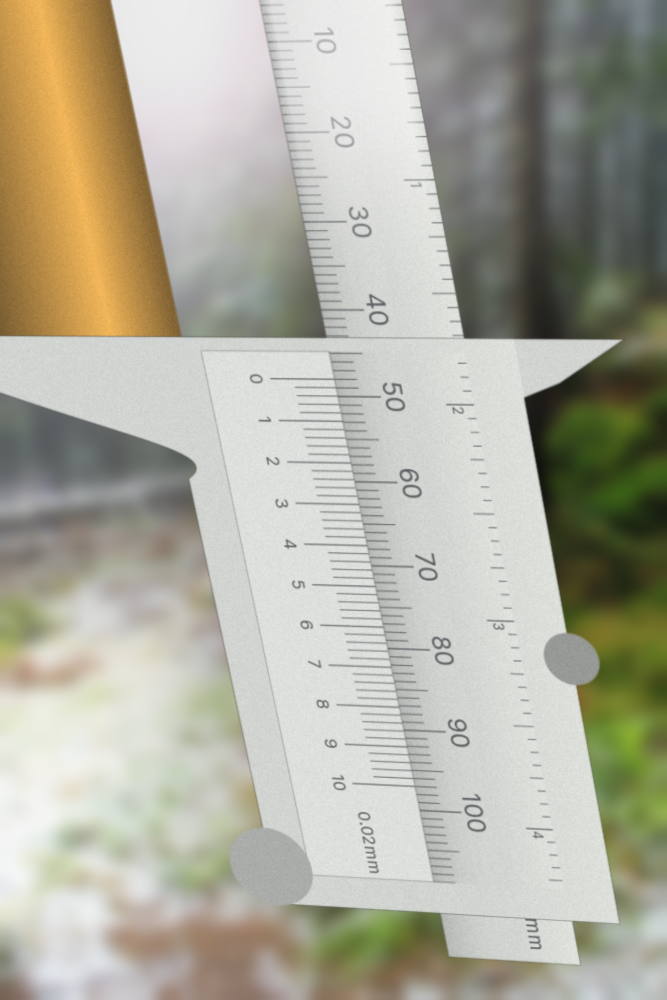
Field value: 48.0 mm
